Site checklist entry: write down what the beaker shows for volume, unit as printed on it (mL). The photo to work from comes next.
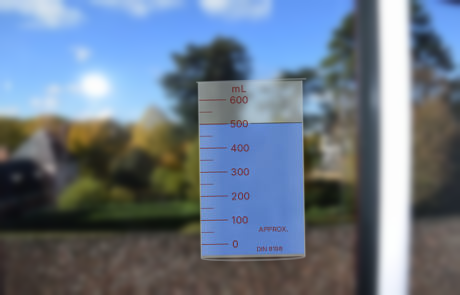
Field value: 500 mL
